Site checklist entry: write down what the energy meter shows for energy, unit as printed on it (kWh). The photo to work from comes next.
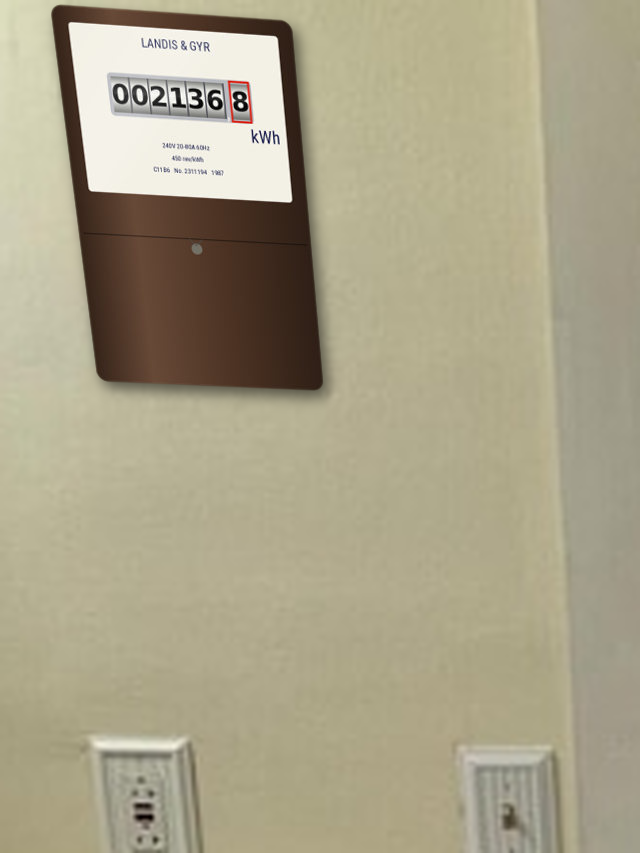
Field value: 2136.8 kWh
